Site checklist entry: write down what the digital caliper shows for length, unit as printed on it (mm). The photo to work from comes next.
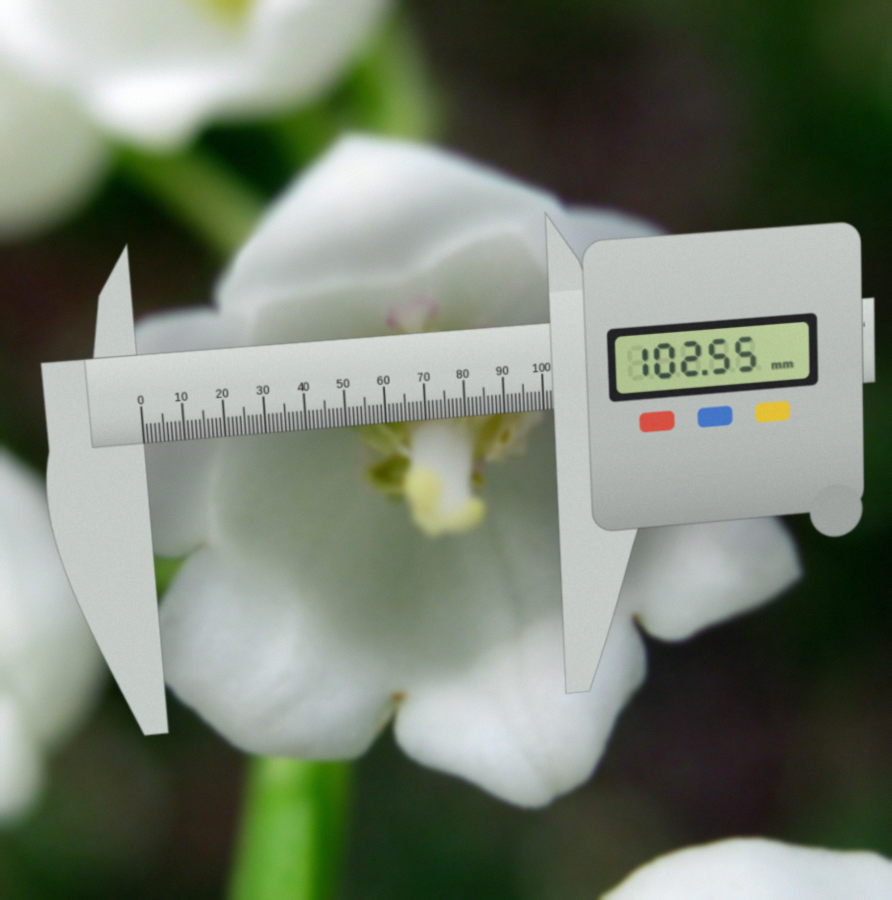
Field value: 102.55 mm
